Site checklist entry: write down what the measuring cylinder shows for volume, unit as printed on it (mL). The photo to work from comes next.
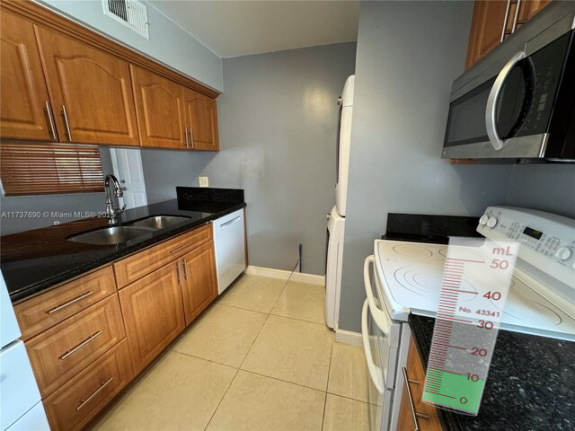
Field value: 10 mL
